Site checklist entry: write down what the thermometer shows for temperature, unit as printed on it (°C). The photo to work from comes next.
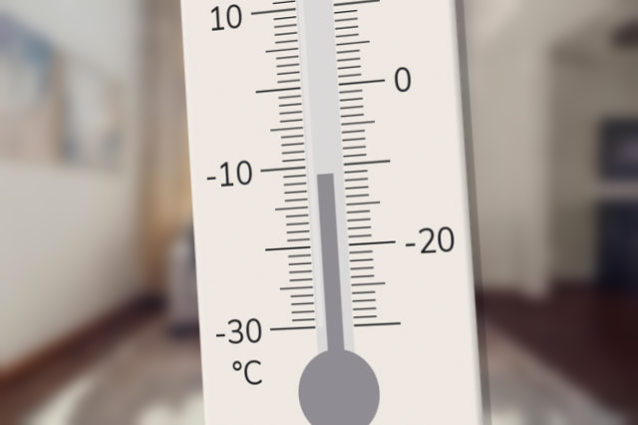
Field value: -11 °C
